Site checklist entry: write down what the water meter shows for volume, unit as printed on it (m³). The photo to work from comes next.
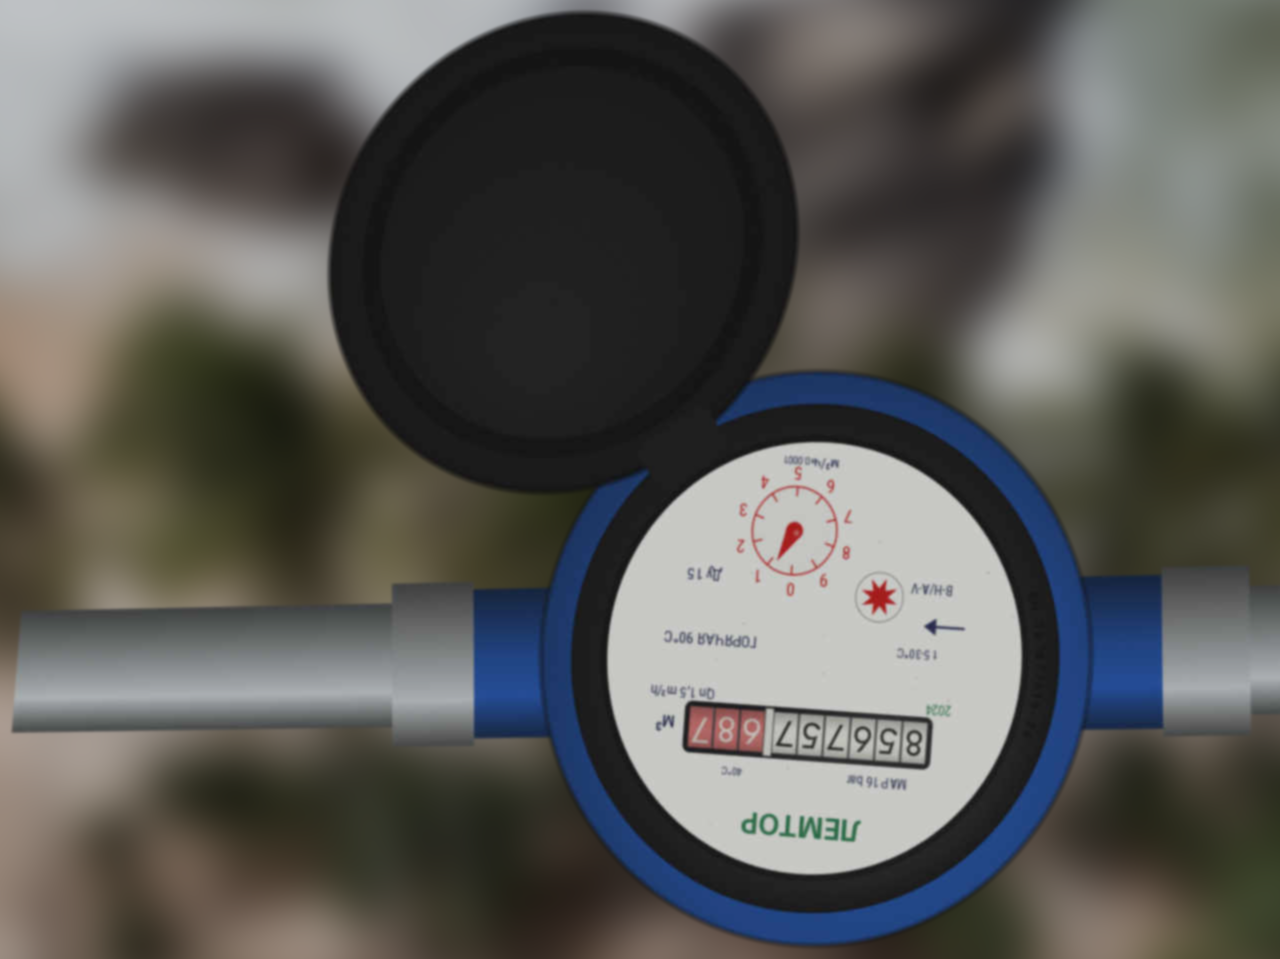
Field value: 856757.6870 m³
